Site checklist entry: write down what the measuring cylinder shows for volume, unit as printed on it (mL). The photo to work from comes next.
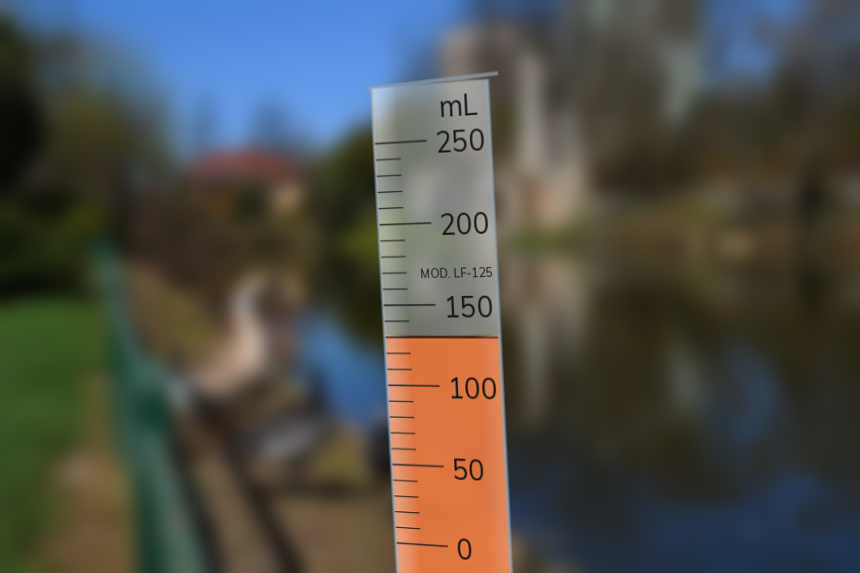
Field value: 130 mL
